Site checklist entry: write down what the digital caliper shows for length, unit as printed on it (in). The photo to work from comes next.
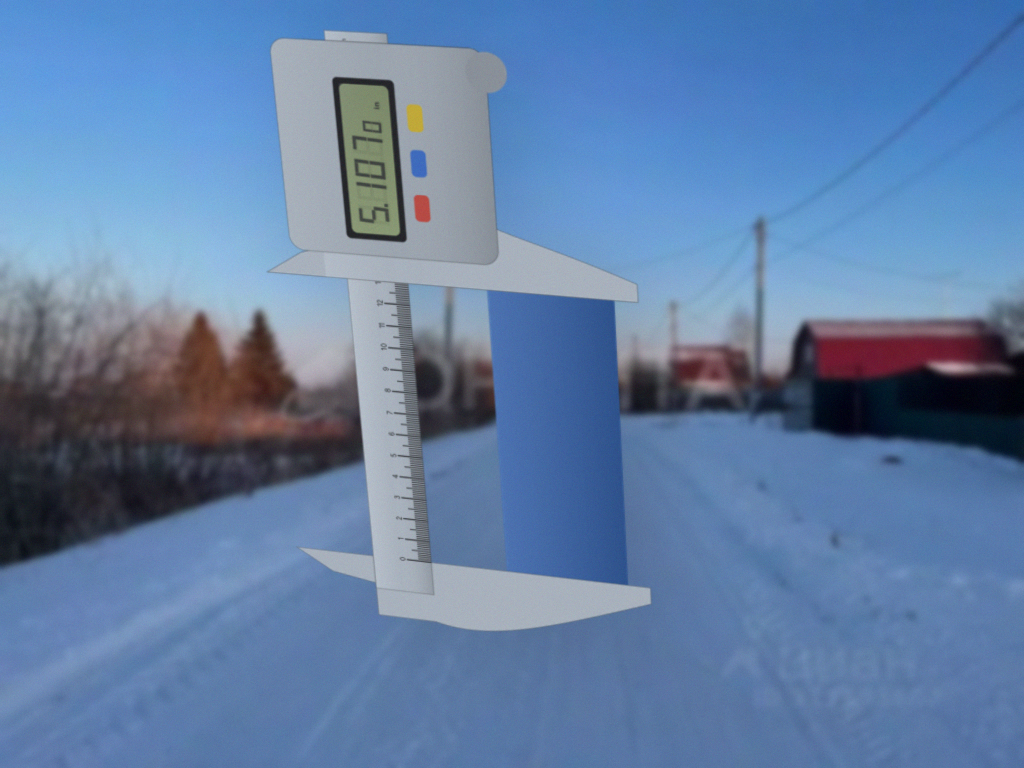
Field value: 5.1070 in
